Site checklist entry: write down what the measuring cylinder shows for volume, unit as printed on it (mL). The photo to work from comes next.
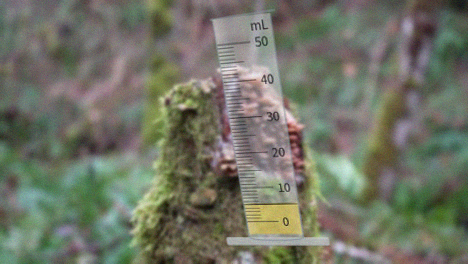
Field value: 5 mL
